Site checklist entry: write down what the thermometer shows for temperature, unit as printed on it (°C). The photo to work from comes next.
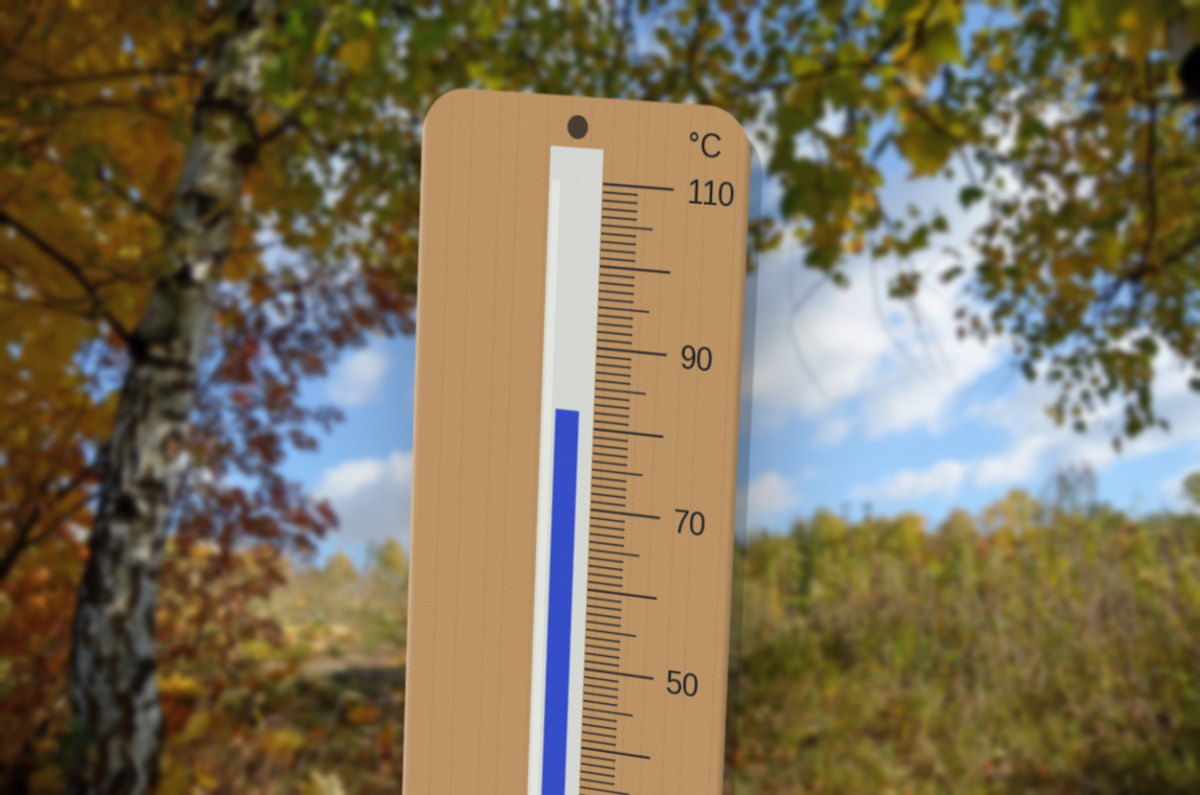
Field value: 82 °C
